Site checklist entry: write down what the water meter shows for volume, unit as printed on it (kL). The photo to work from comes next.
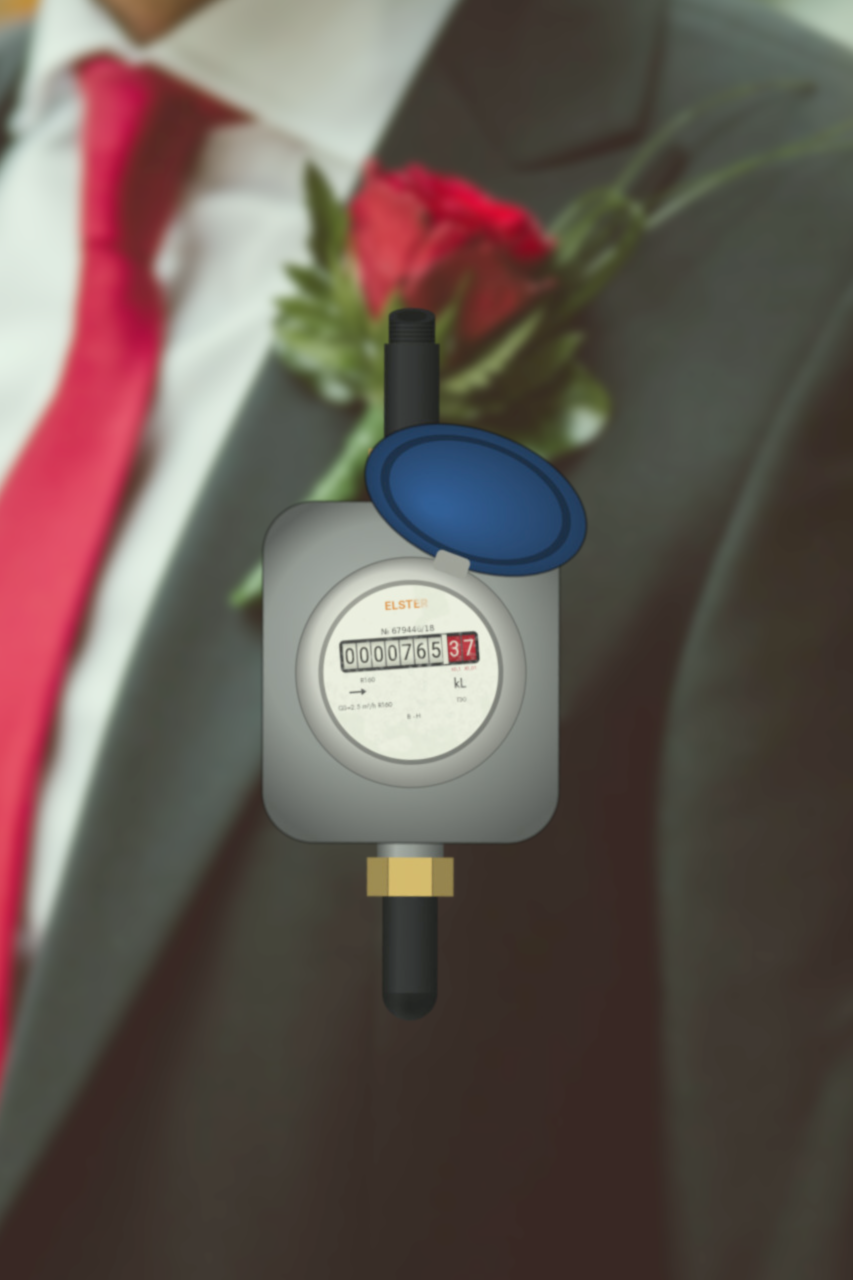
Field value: 765.37 kL
